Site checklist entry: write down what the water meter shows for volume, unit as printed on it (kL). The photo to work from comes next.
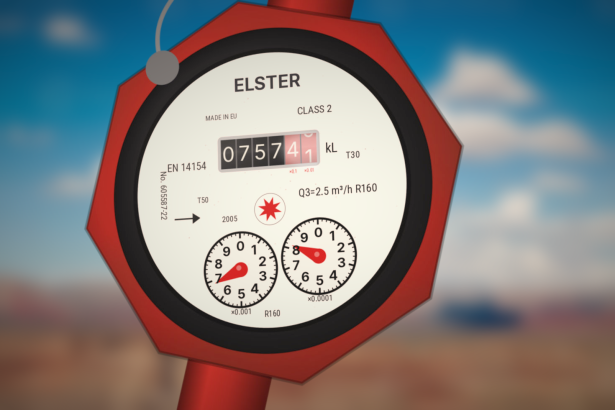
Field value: 757.4068 kL
